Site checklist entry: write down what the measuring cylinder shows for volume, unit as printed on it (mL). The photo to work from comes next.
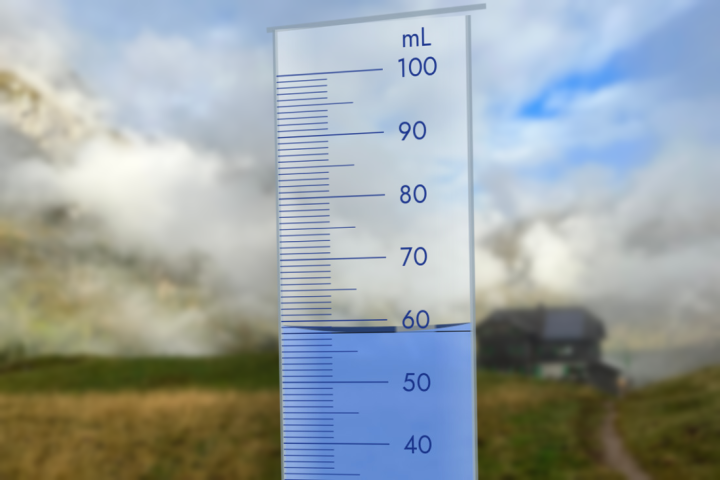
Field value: 58 mL
